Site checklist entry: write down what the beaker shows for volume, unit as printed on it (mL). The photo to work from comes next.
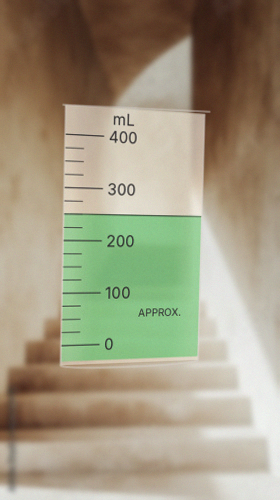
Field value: 250 mL
